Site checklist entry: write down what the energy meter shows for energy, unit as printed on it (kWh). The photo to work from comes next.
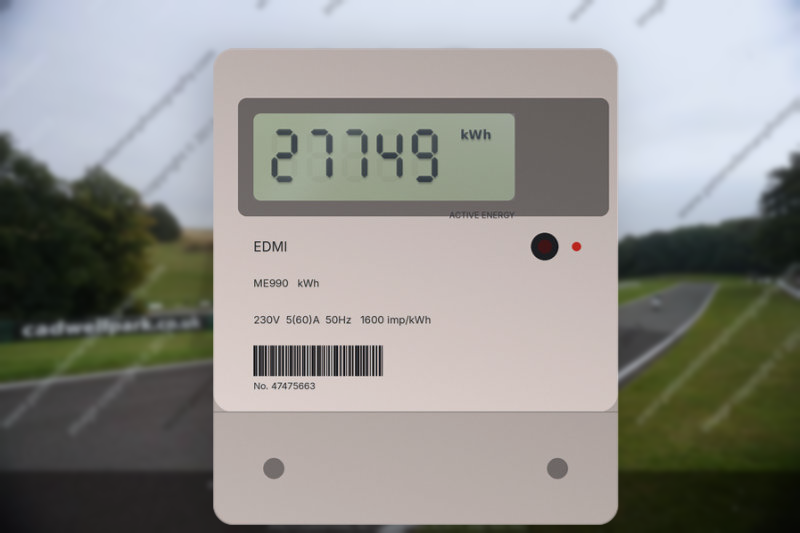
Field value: 27749 kWh
